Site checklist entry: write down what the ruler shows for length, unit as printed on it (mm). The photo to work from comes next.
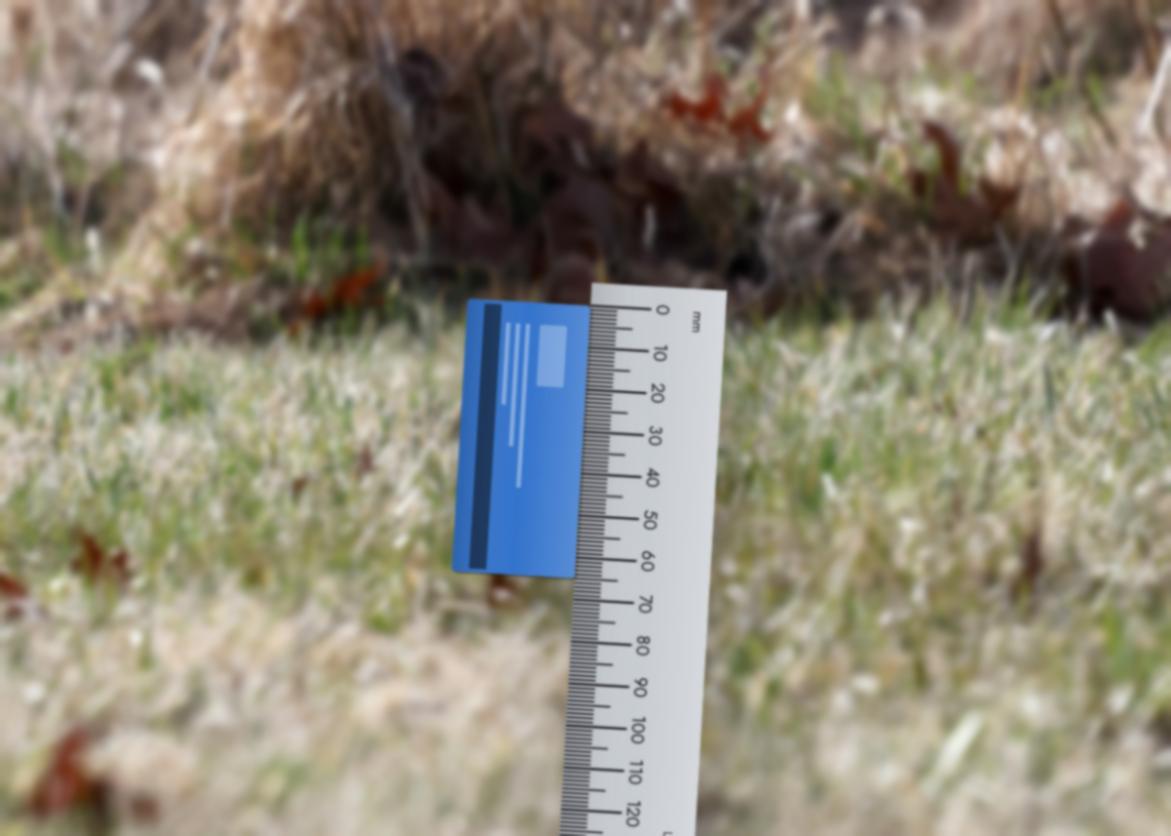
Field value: 65 mm
